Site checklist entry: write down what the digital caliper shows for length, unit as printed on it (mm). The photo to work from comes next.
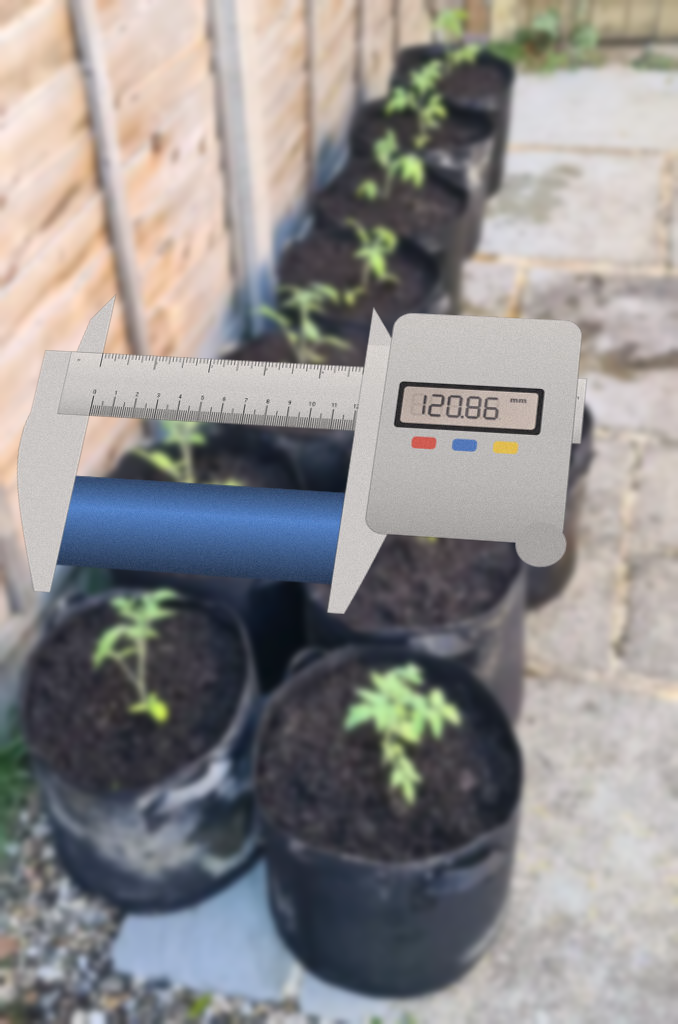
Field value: 120.86 mm
